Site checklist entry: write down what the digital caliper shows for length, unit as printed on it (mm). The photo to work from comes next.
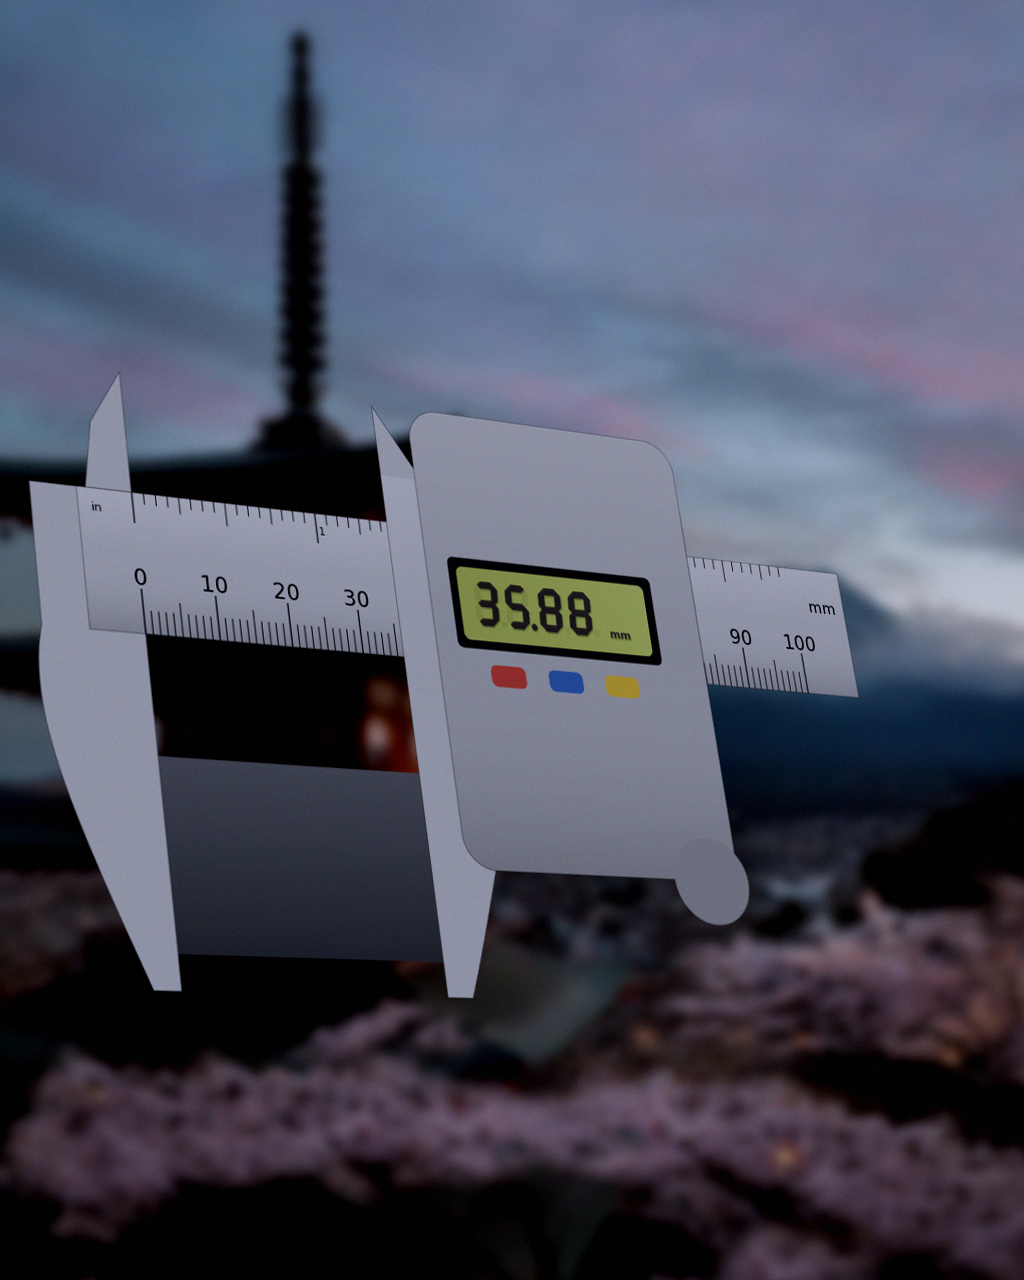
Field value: 35.88 mm
